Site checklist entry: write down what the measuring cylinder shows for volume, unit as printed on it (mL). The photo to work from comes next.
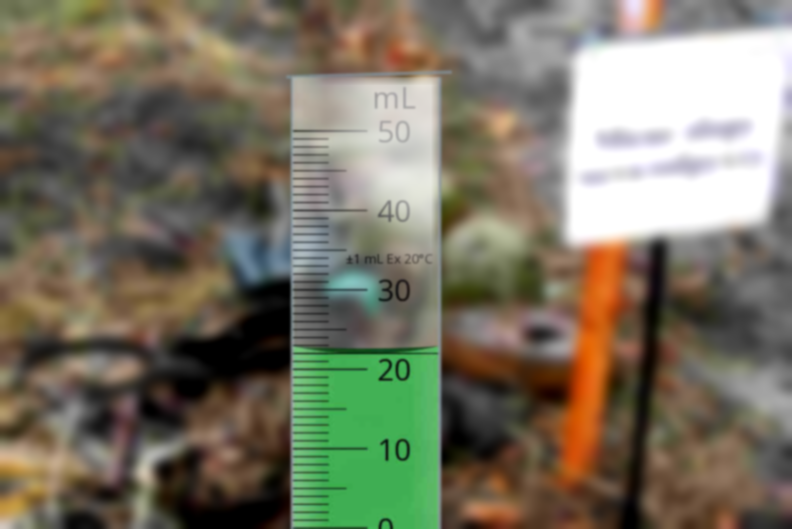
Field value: 22 mL
